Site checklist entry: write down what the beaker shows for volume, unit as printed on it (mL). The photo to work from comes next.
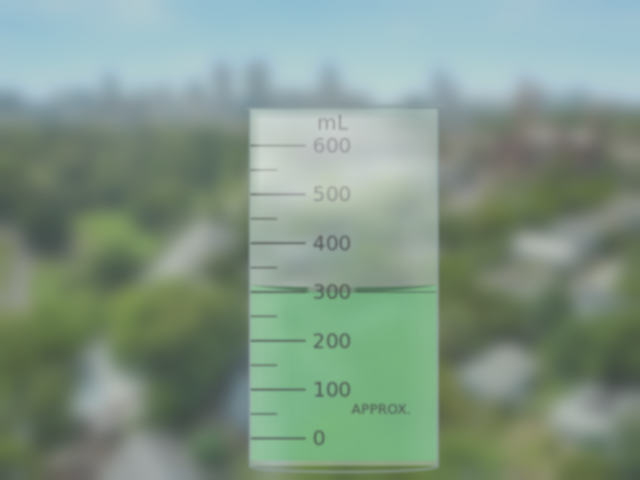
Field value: 300 mL
